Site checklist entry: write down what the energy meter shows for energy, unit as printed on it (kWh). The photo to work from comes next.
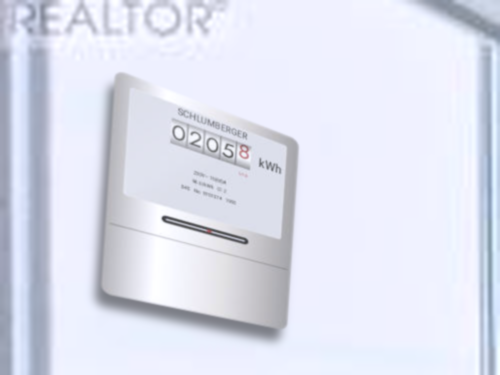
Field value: 205.8 kWh
